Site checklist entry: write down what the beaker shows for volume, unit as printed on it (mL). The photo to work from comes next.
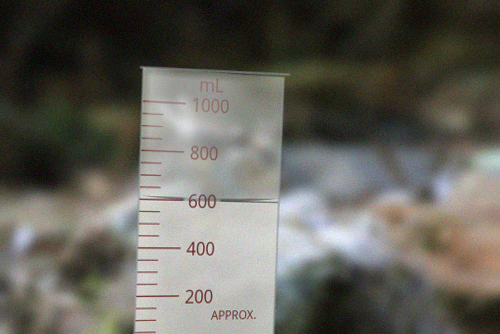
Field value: 600 mL
